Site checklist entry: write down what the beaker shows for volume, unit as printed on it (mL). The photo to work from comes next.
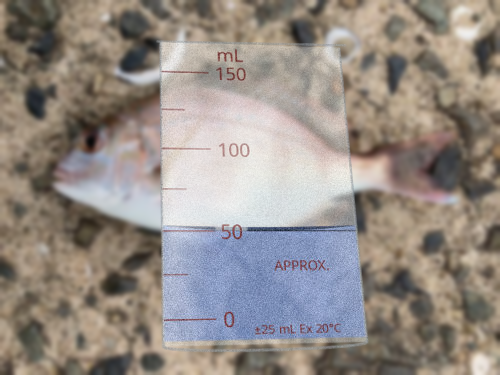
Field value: 50 mL
